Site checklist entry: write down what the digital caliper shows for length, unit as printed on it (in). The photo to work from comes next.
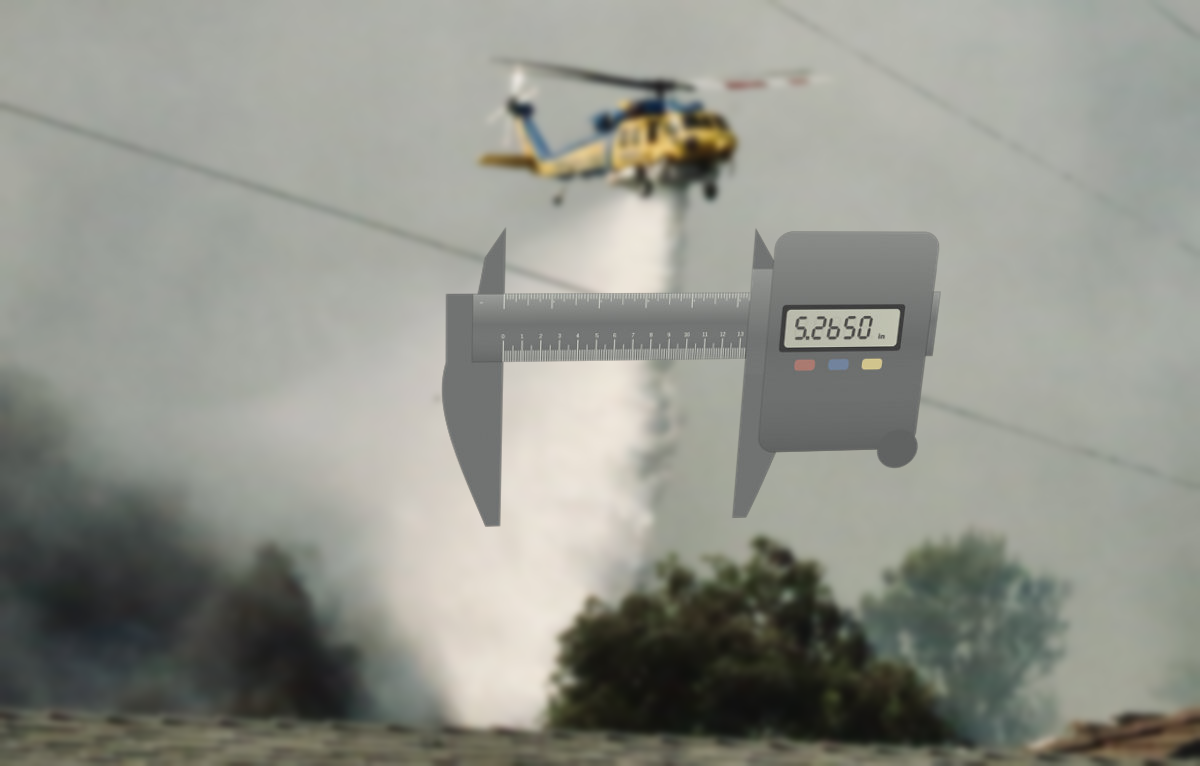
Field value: 5.2650 in
